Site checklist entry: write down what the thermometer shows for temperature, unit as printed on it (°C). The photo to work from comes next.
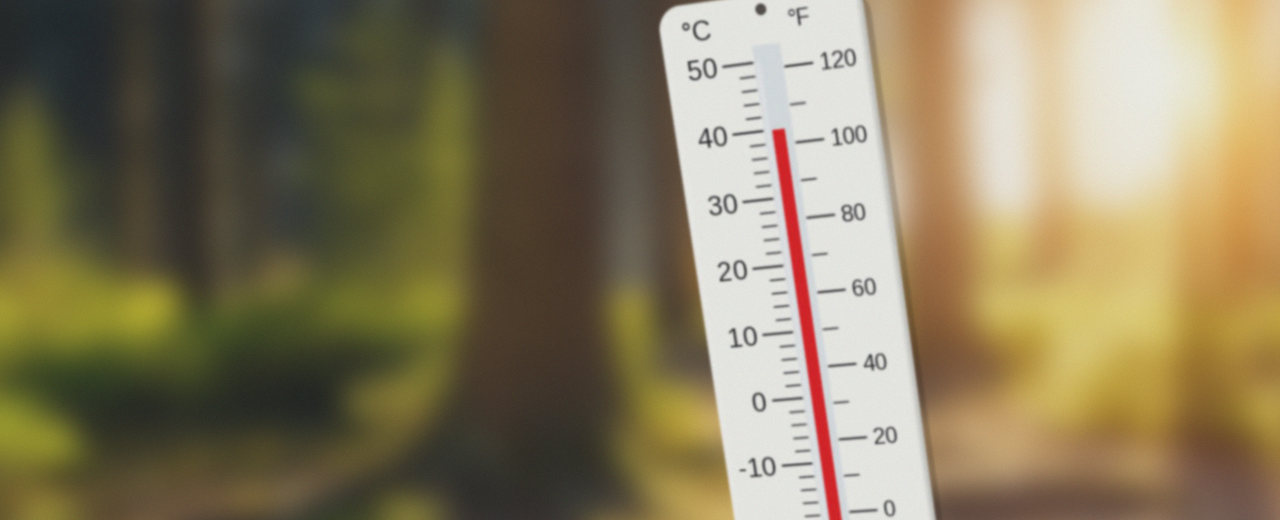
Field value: 40 °C
